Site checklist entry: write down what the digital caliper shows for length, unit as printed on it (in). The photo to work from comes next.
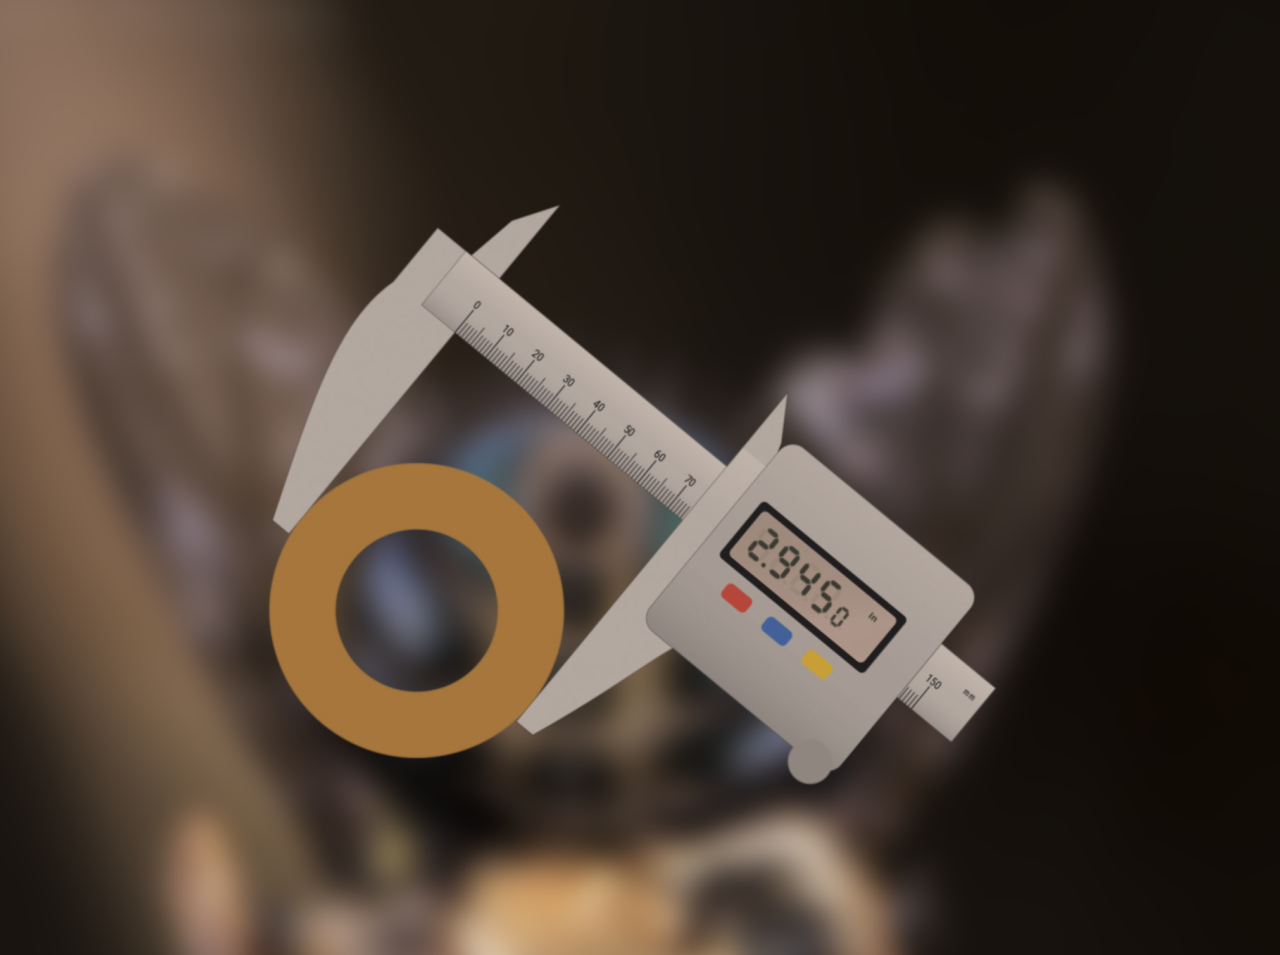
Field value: 2.9450 in
